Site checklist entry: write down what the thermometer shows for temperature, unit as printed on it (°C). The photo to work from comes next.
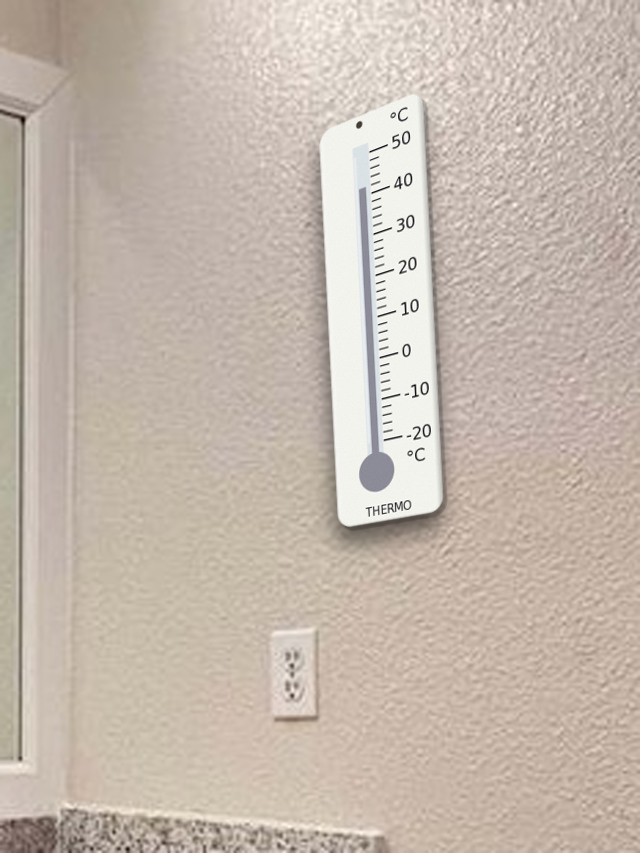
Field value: 42 °C
